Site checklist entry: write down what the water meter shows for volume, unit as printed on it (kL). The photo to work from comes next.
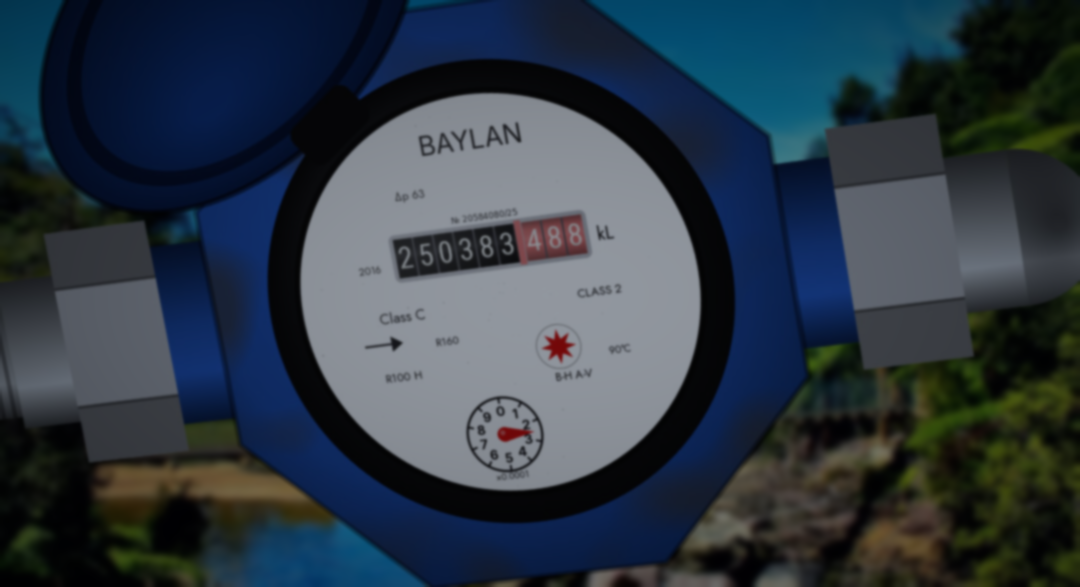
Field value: 250383.4882 kL
